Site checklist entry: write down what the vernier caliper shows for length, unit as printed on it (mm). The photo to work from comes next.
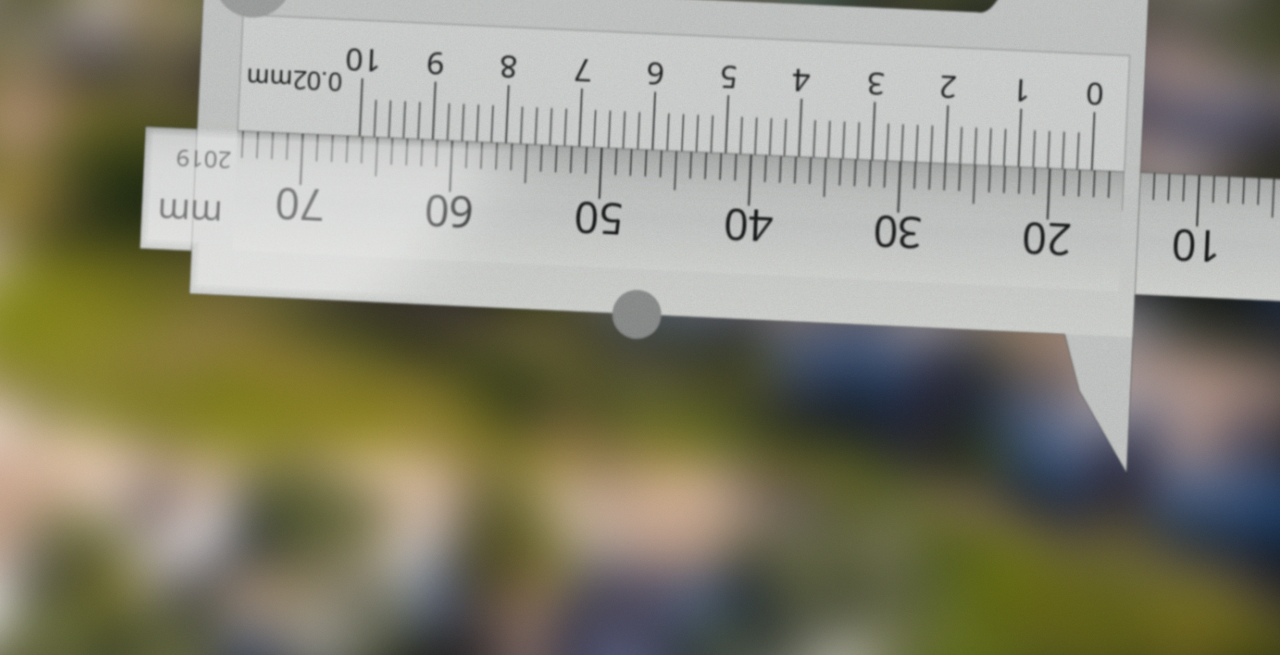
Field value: 17.2 mm
